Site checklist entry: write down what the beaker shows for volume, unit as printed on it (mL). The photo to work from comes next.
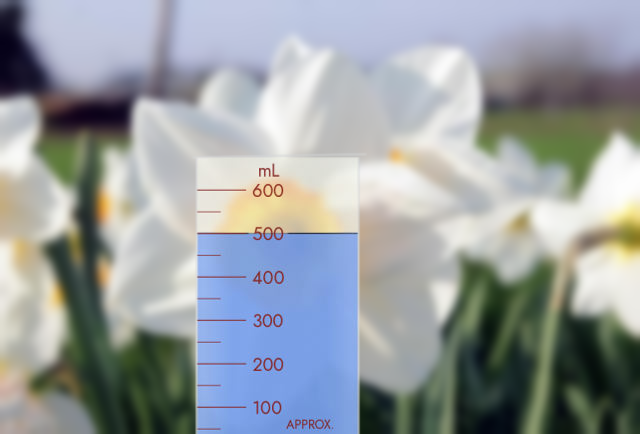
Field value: 500 mL
